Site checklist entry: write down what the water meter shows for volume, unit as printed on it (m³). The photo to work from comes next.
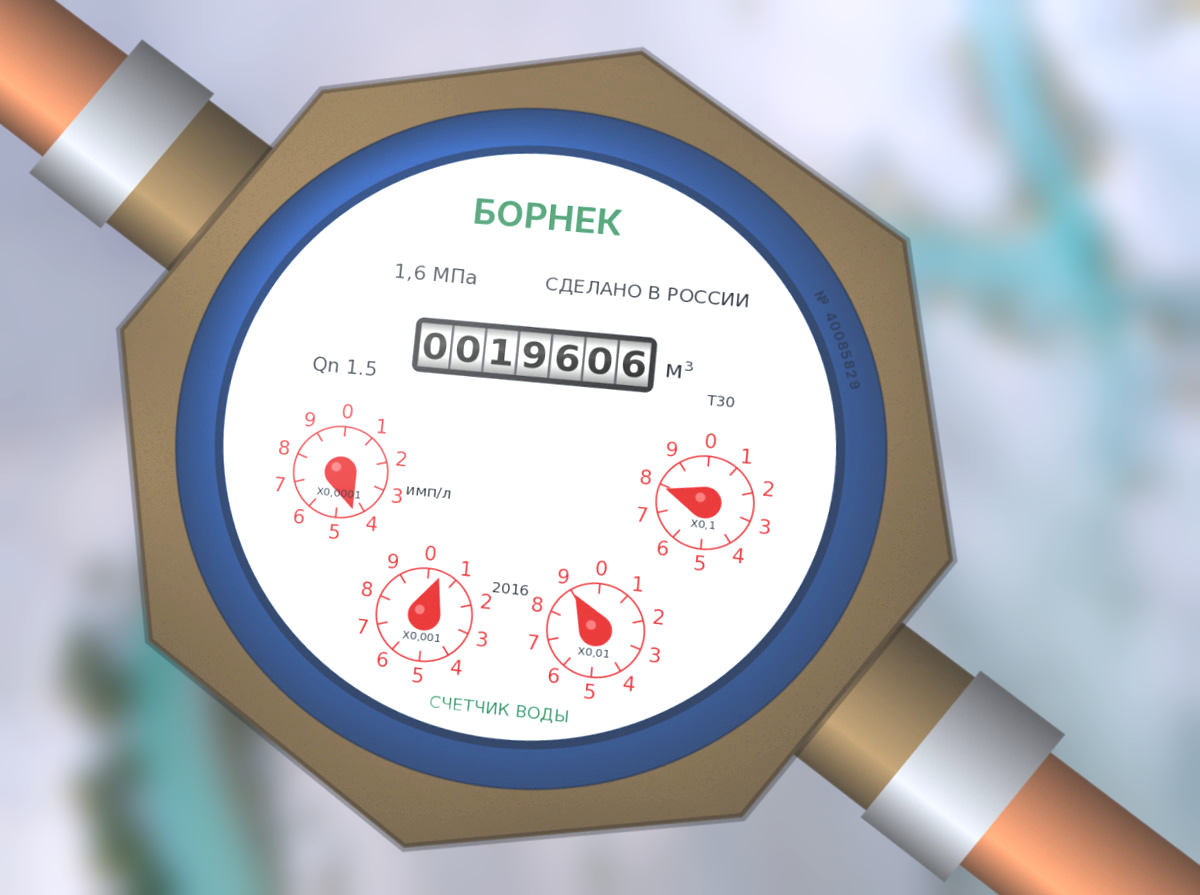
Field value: 19606.7904 m³
